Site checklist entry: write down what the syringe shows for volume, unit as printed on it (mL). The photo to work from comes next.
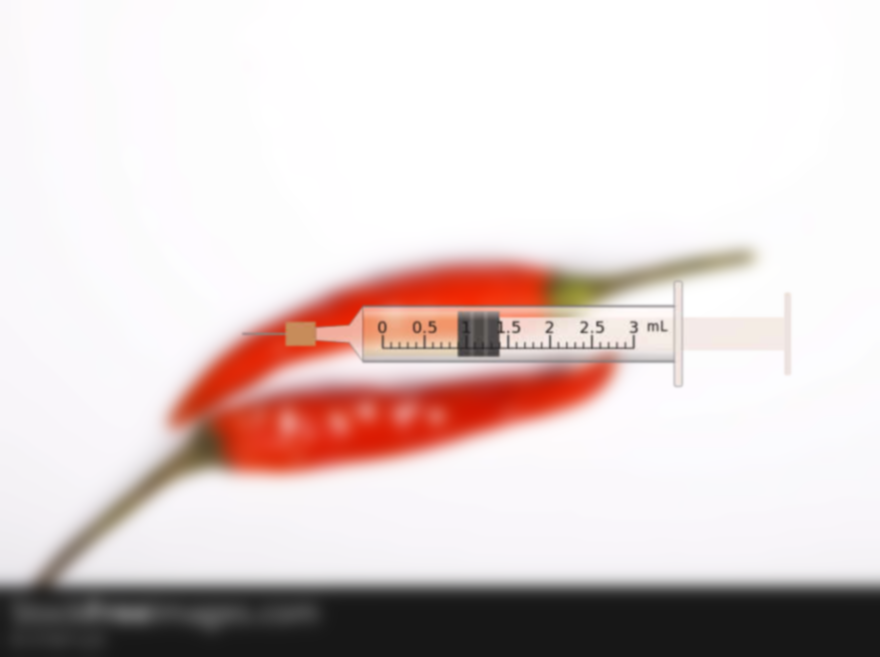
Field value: 0.9 mL
